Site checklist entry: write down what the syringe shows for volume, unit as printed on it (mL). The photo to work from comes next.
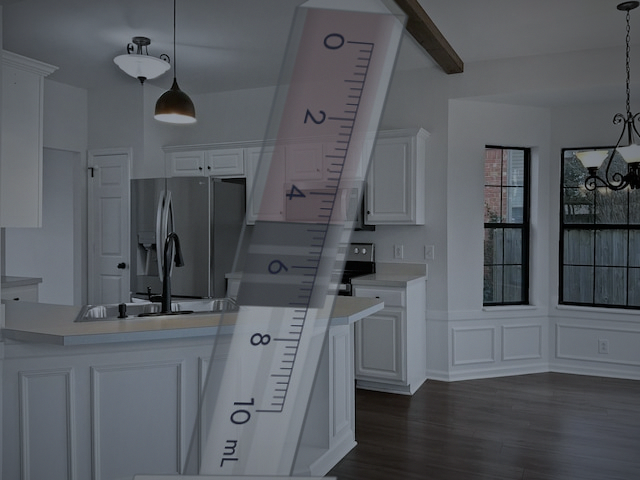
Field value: 4.8 mL
